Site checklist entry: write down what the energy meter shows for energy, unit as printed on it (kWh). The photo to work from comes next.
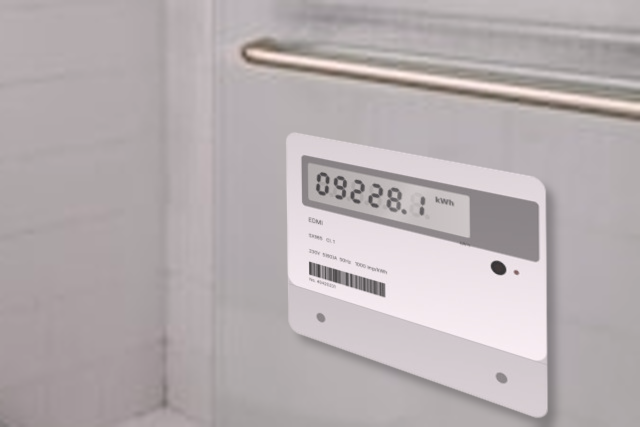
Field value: 9228.1 kWh
